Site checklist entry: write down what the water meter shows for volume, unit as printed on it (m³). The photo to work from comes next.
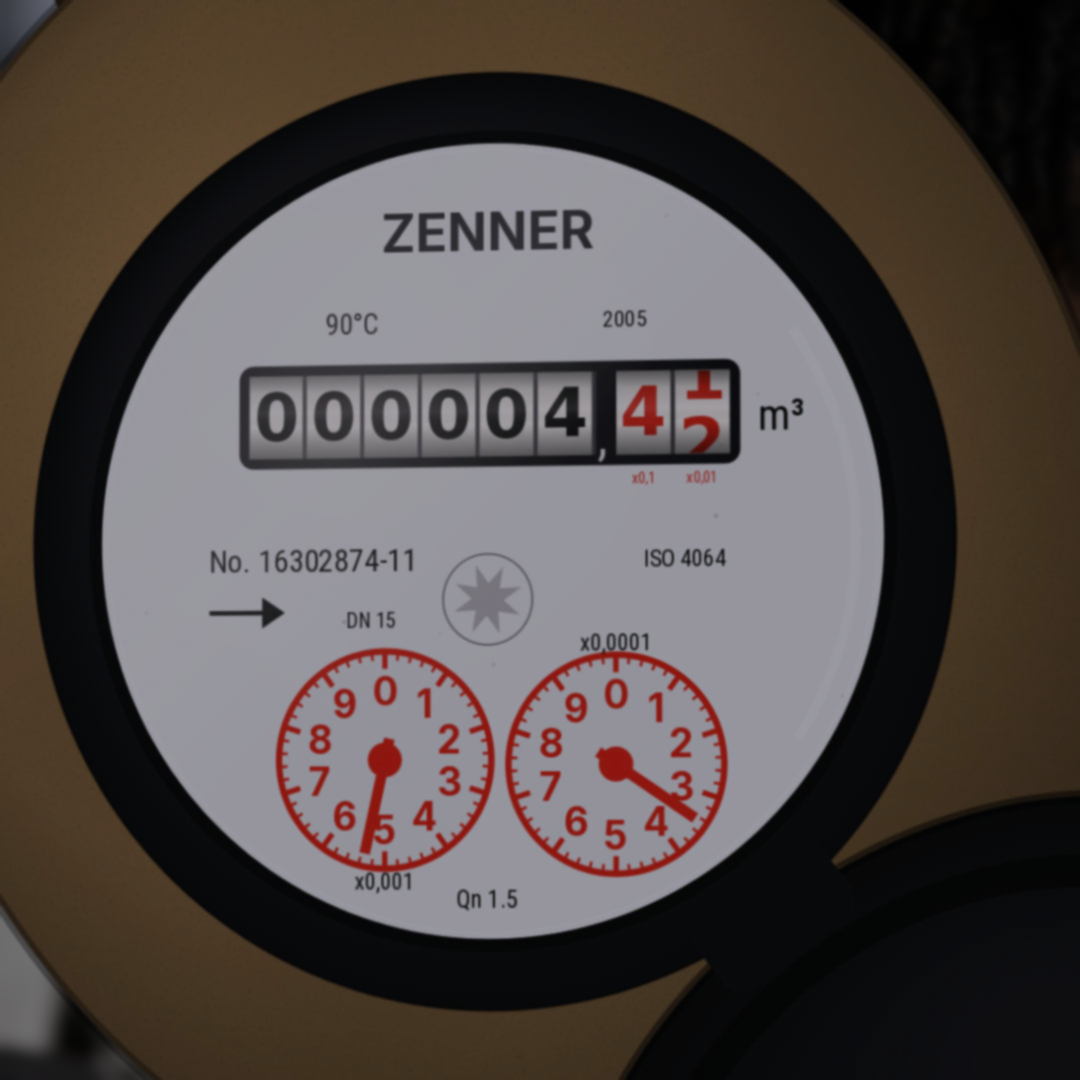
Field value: 4.4153 m³
